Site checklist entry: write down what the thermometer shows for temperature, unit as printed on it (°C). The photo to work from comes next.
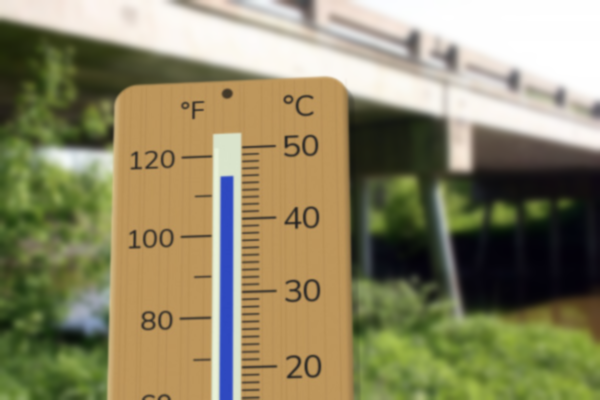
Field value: 46 °C
